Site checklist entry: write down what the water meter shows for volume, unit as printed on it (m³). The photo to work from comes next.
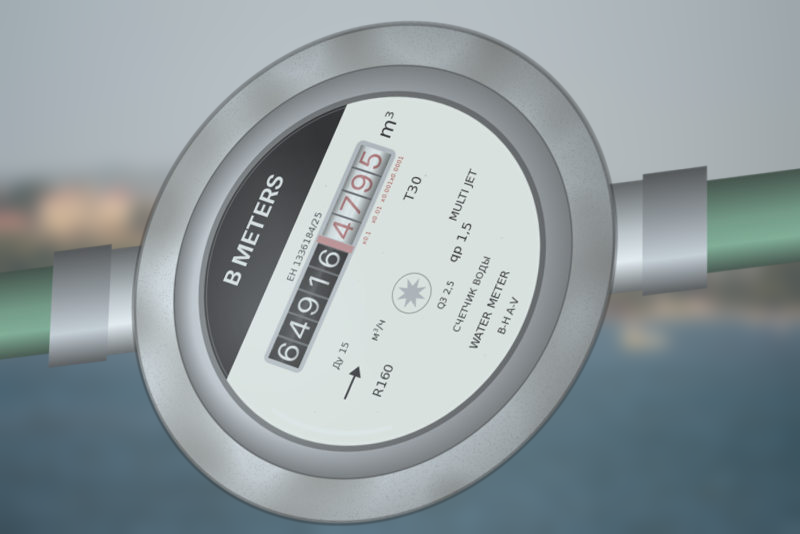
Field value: 64916.4795 m³
